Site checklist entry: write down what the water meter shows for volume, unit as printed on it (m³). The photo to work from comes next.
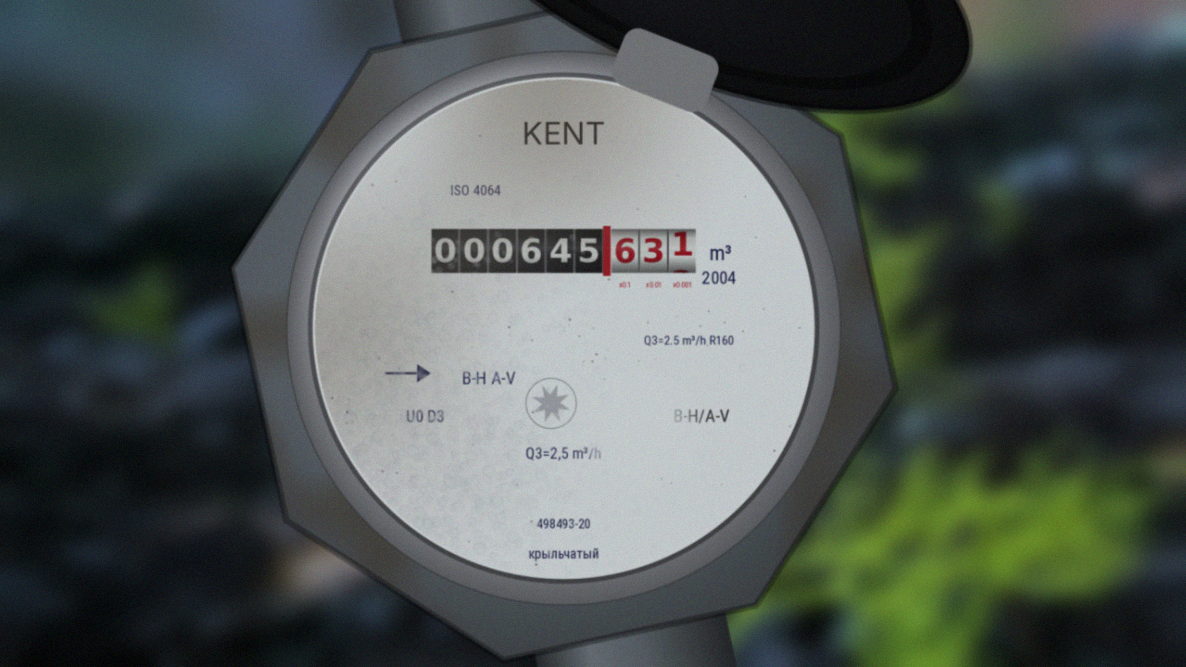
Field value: 645.631 m³
